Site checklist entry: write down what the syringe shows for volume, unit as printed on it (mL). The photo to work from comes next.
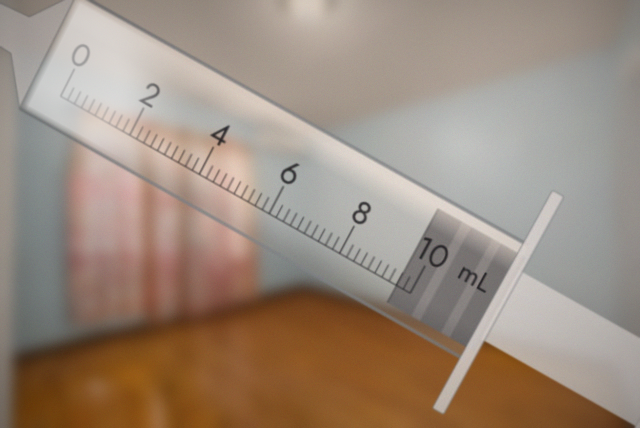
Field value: 9.6 mL
